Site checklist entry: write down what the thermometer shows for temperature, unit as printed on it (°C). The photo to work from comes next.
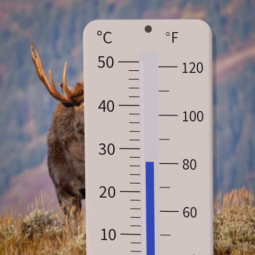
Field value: 27 °C
